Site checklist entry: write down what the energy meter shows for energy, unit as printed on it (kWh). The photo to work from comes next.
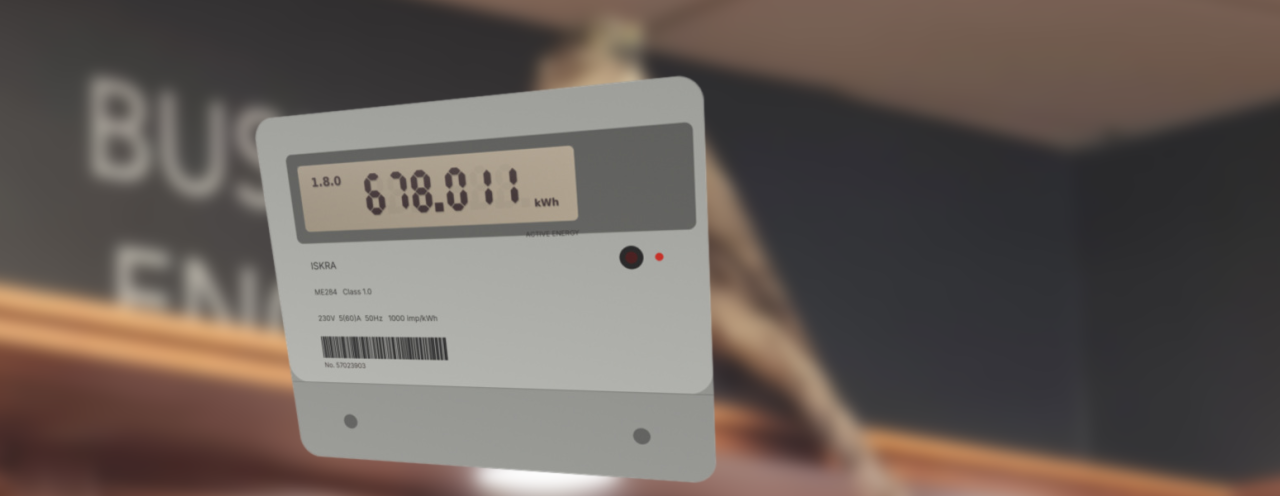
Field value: 678.011 kWh
